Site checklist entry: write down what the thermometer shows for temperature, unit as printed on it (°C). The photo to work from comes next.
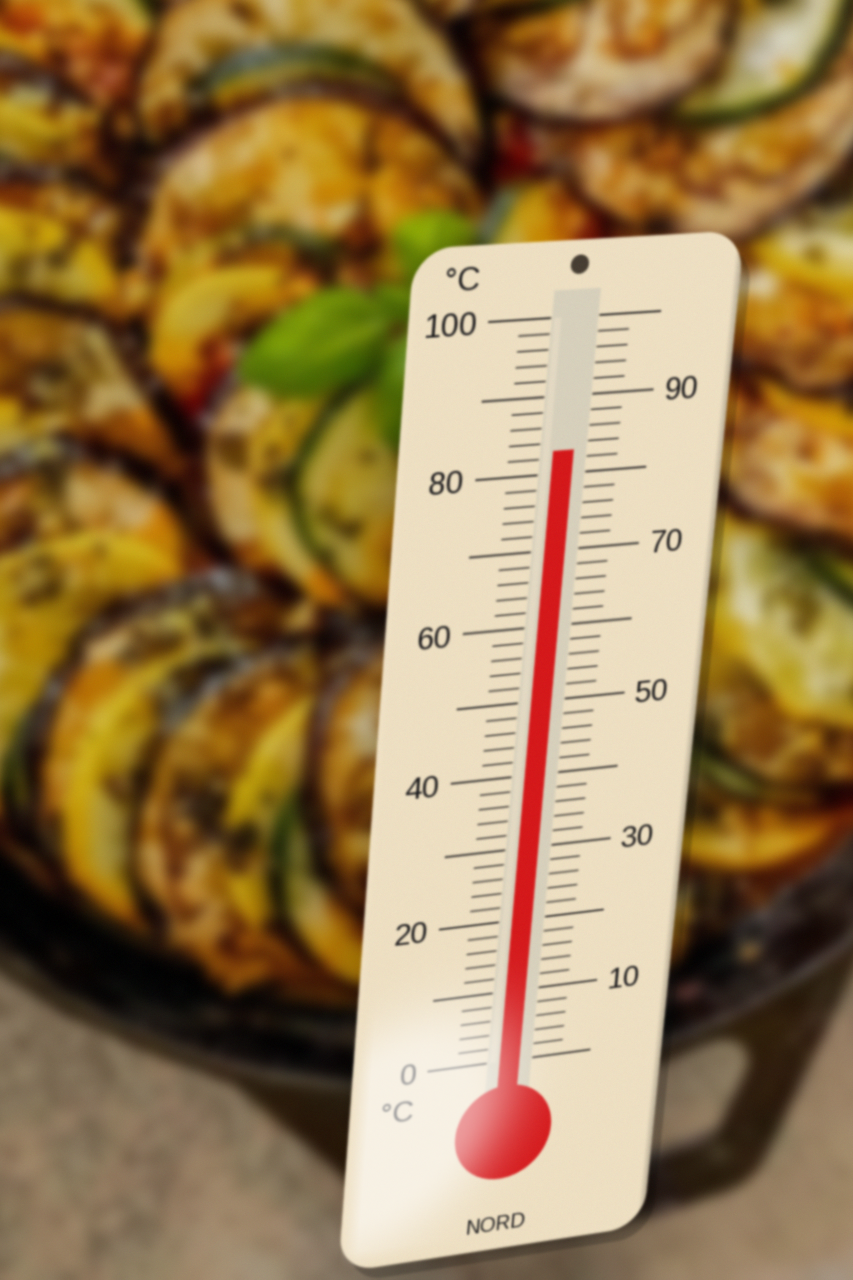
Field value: 83 °C
